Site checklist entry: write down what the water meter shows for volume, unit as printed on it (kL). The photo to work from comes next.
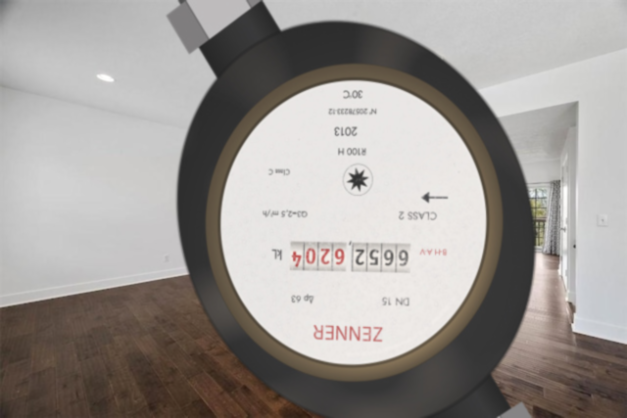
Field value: 6652.6204 kL
